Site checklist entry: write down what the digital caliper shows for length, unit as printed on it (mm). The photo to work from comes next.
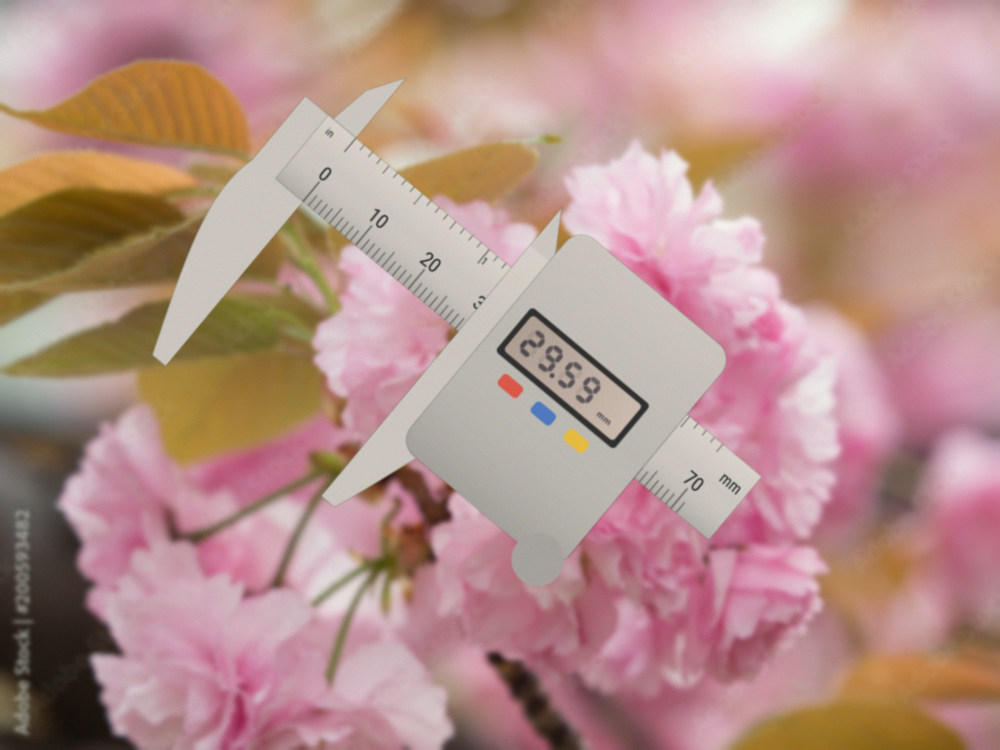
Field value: 29.59 mm
